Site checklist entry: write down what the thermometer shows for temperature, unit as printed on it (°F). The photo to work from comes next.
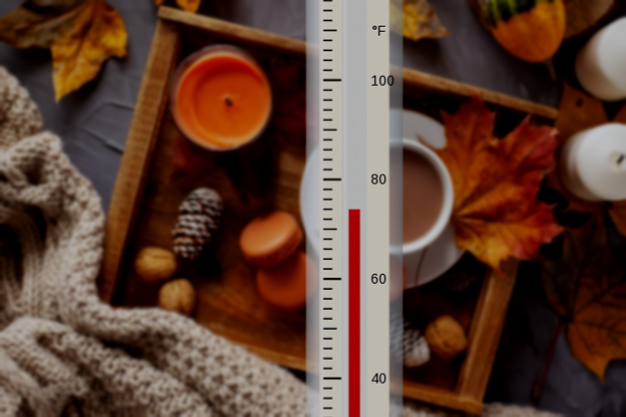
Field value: 74 °F
